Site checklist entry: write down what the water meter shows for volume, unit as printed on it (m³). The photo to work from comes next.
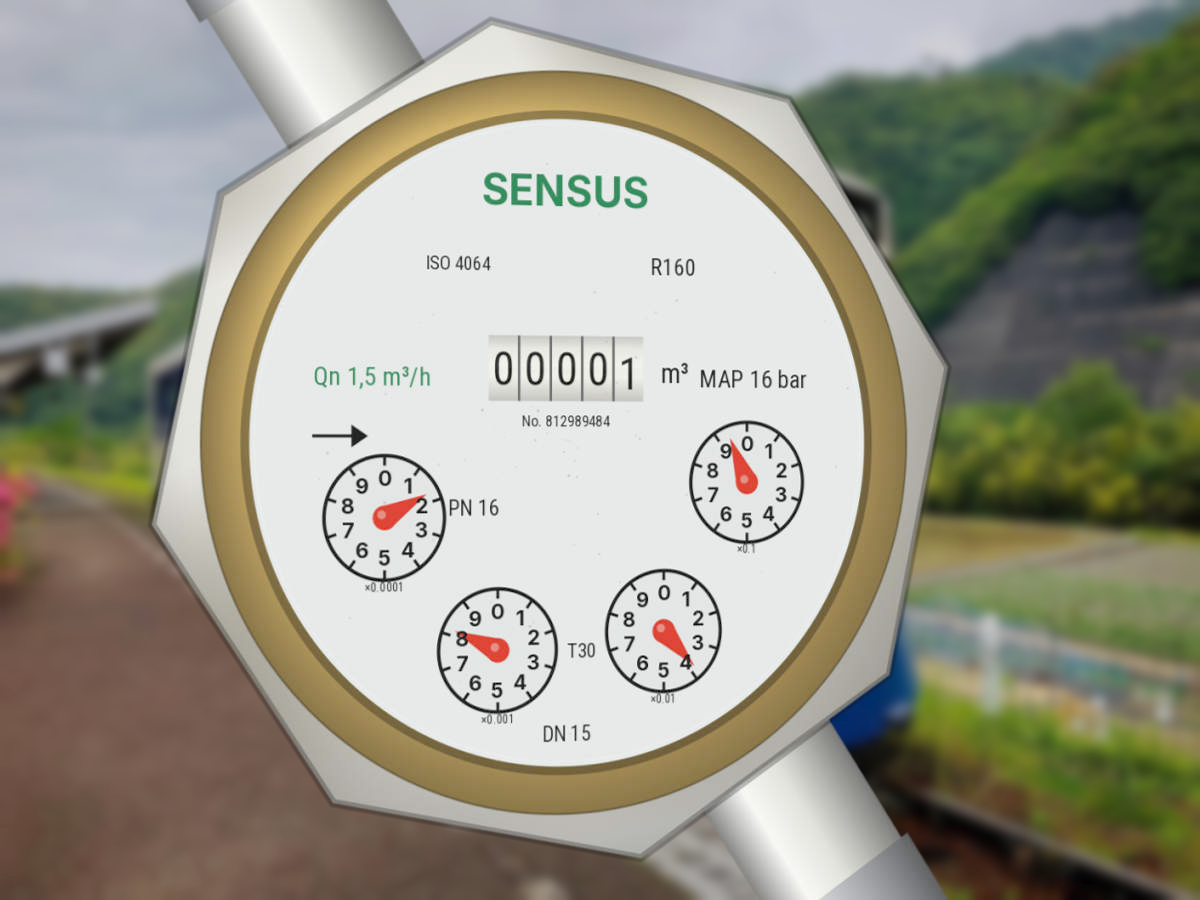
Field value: 0.9381 m³
